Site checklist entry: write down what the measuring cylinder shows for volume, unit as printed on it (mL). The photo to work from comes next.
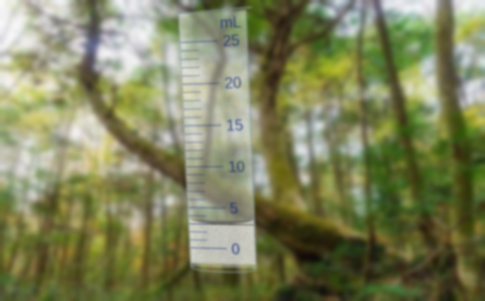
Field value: 3 mL
